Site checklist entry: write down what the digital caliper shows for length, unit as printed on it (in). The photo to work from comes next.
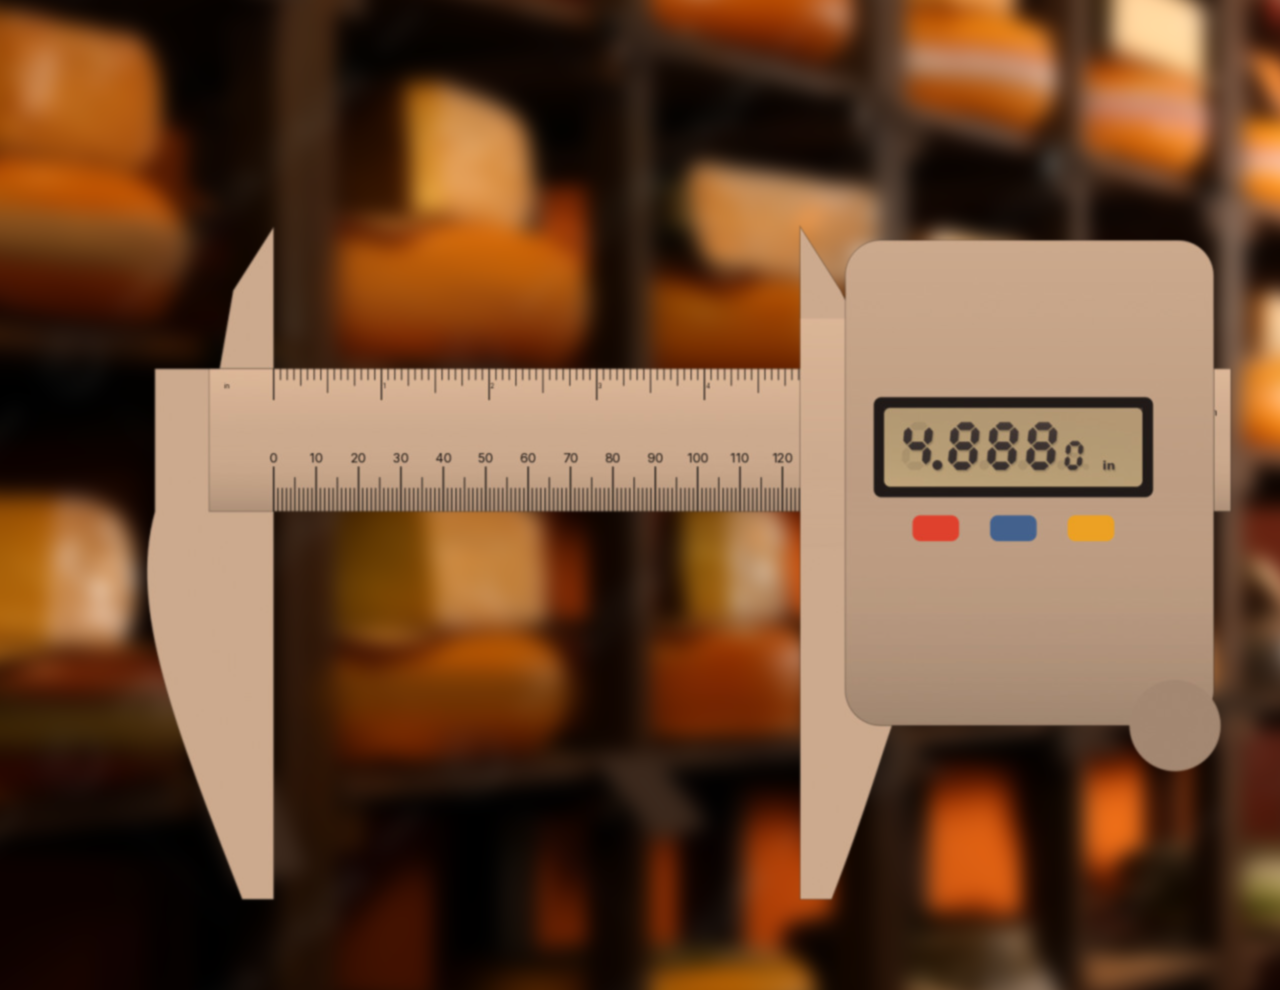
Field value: 4.8880 in
